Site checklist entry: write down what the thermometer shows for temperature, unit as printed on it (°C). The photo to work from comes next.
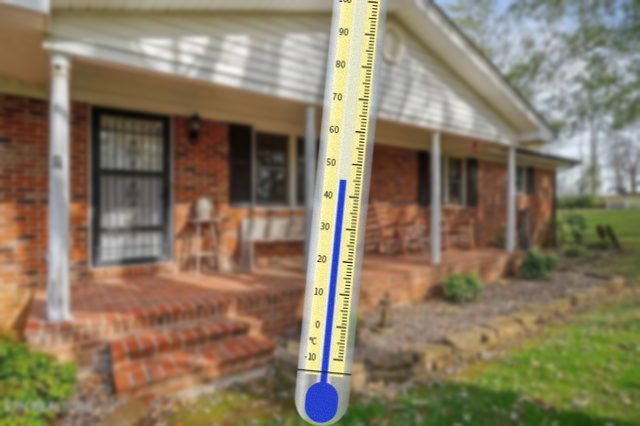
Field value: 45 °C
